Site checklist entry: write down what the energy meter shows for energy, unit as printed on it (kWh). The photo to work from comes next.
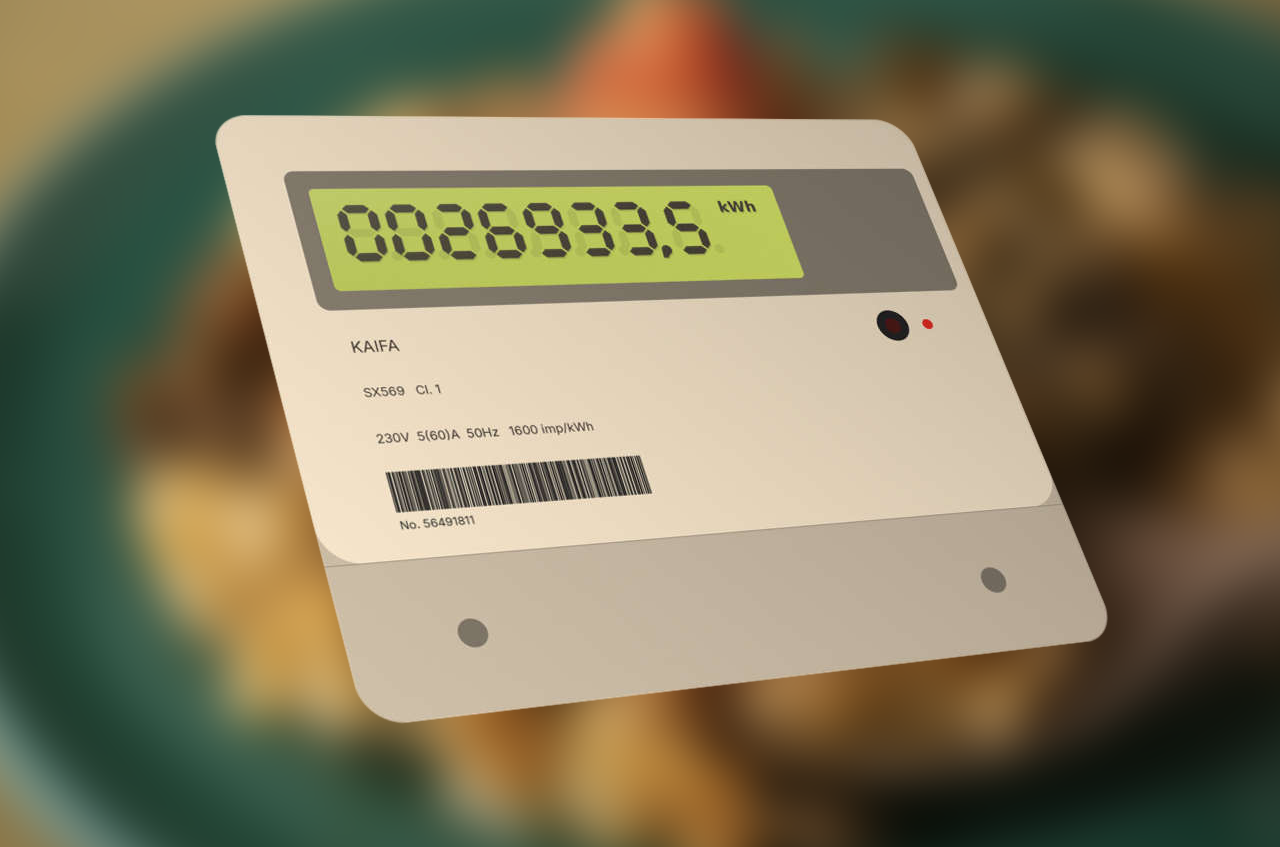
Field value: 26933.5 kWh
